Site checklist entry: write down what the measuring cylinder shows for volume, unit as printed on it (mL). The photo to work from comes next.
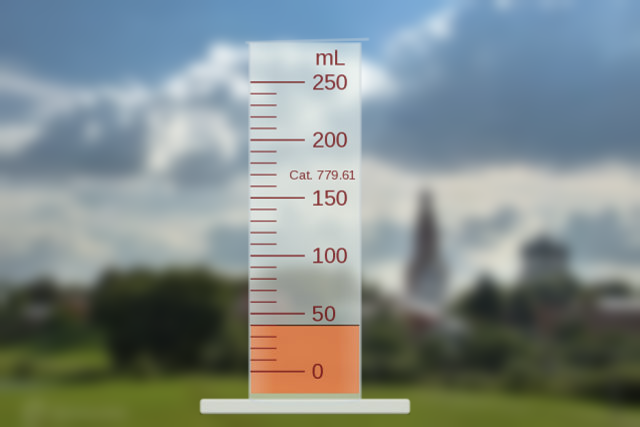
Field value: 40 mL
